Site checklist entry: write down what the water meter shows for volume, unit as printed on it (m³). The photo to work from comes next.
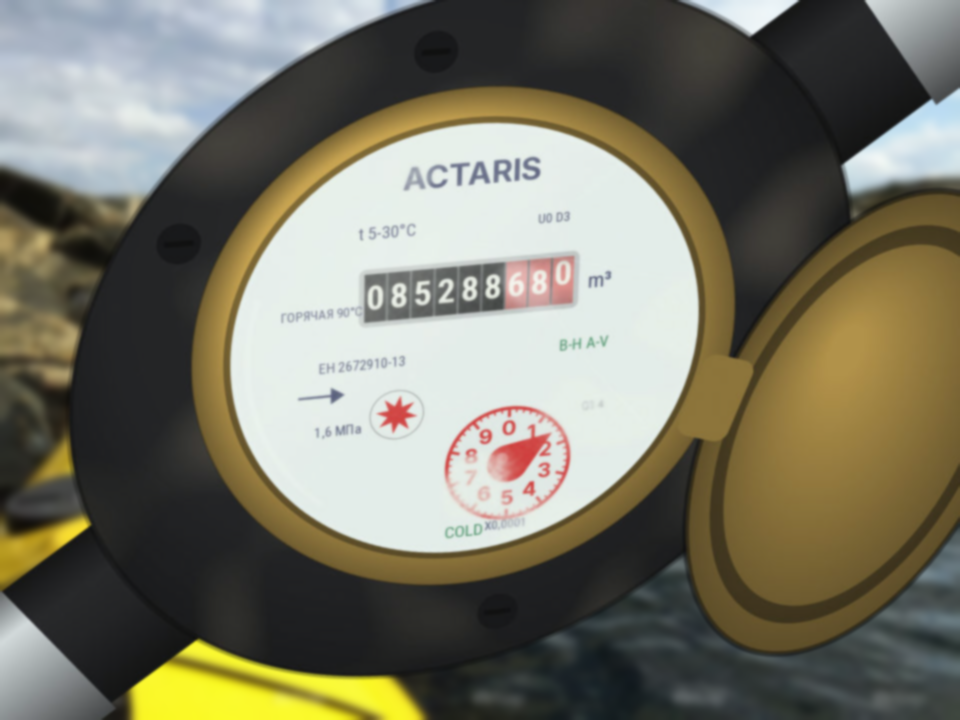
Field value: 85288.6801 m³
